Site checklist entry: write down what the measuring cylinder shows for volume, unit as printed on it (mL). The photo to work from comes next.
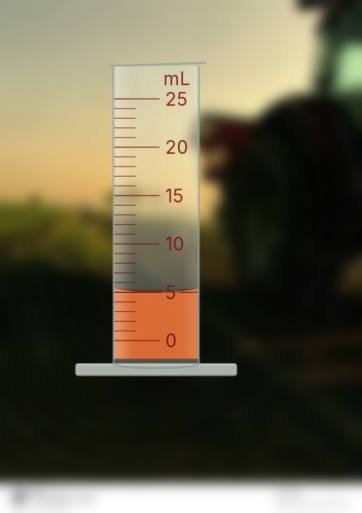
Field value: 5 mL
